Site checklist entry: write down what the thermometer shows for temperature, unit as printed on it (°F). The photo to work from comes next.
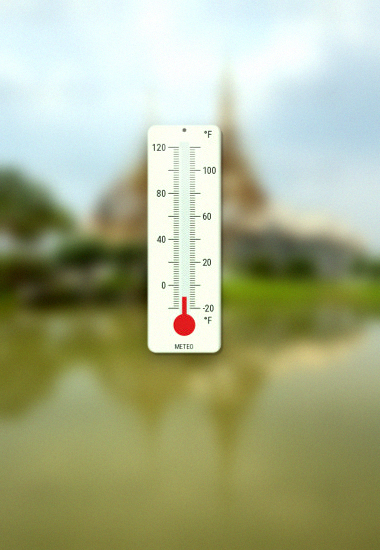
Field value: -10 °F
